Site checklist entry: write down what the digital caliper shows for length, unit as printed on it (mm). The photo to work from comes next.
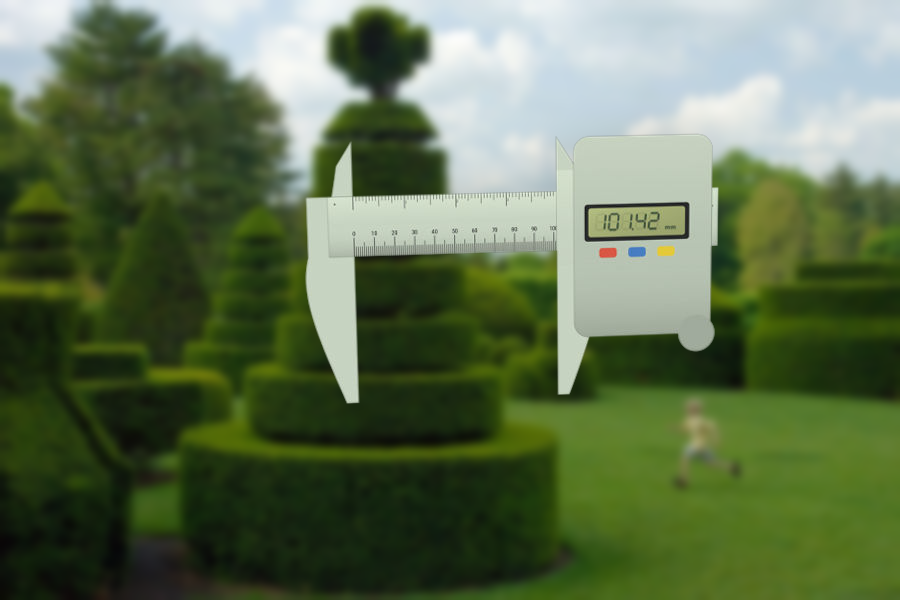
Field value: 101.42 mm
